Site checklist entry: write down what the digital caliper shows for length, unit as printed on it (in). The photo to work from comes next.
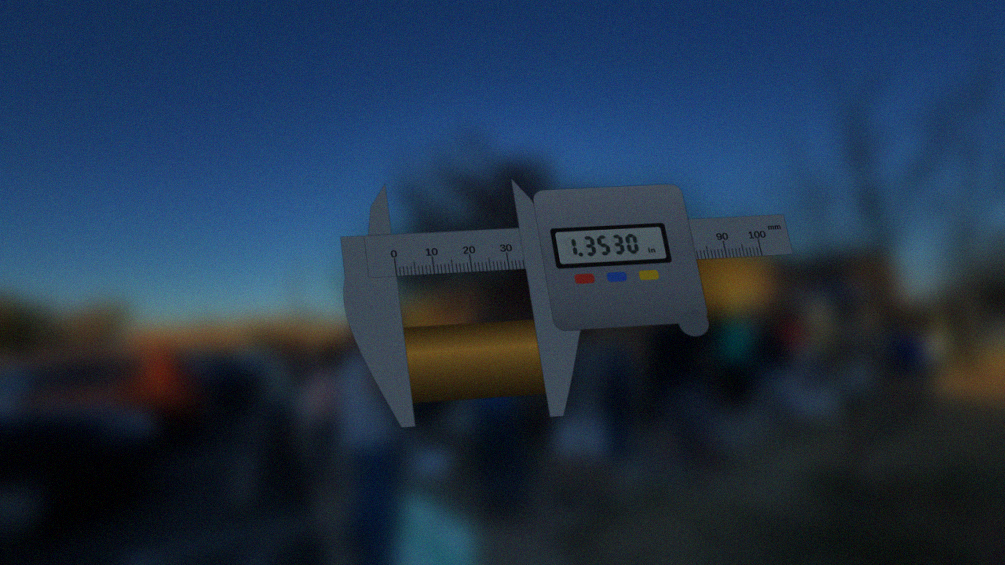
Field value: 1.3530 in
